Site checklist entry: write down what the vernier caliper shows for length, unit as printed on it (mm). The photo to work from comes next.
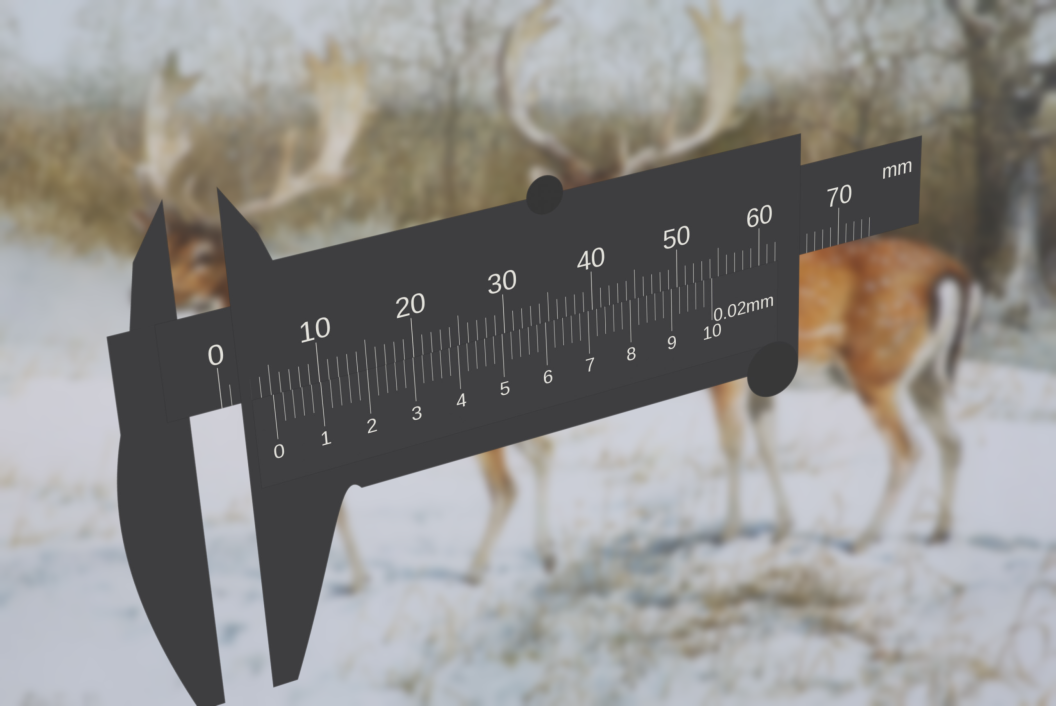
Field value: 5.2 mm
